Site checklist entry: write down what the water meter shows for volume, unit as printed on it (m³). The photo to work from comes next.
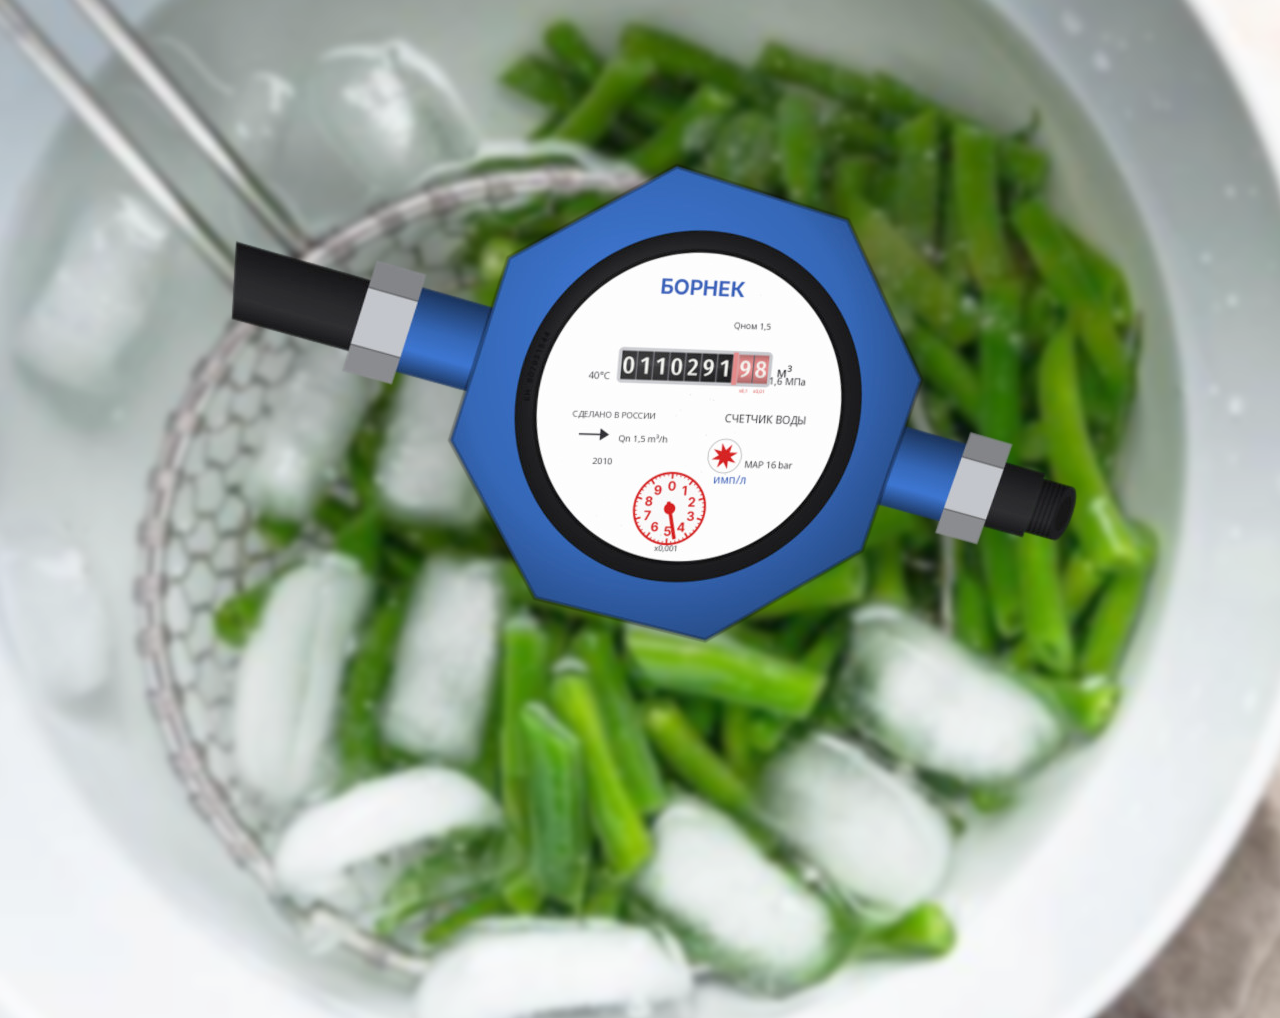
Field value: 110291.984 m³
